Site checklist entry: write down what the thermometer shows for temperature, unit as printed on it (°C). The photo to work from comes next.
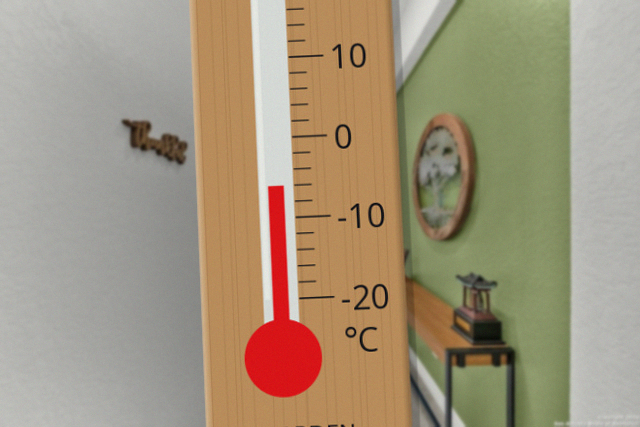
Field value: -6 °C
